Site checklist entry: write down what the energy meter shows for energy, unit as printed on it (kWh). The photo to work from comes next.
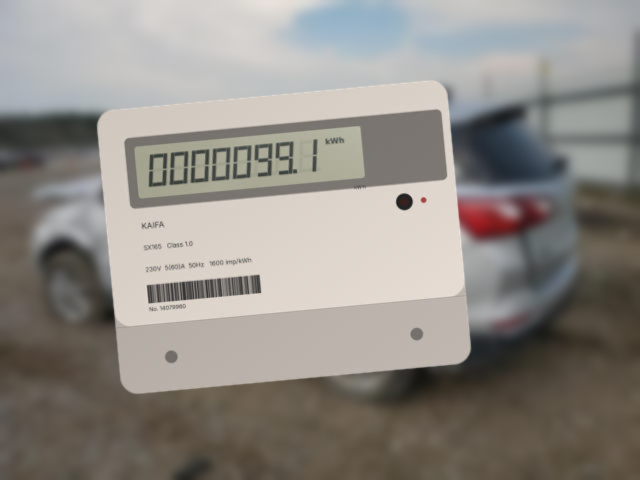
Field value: 99.1 kWh
